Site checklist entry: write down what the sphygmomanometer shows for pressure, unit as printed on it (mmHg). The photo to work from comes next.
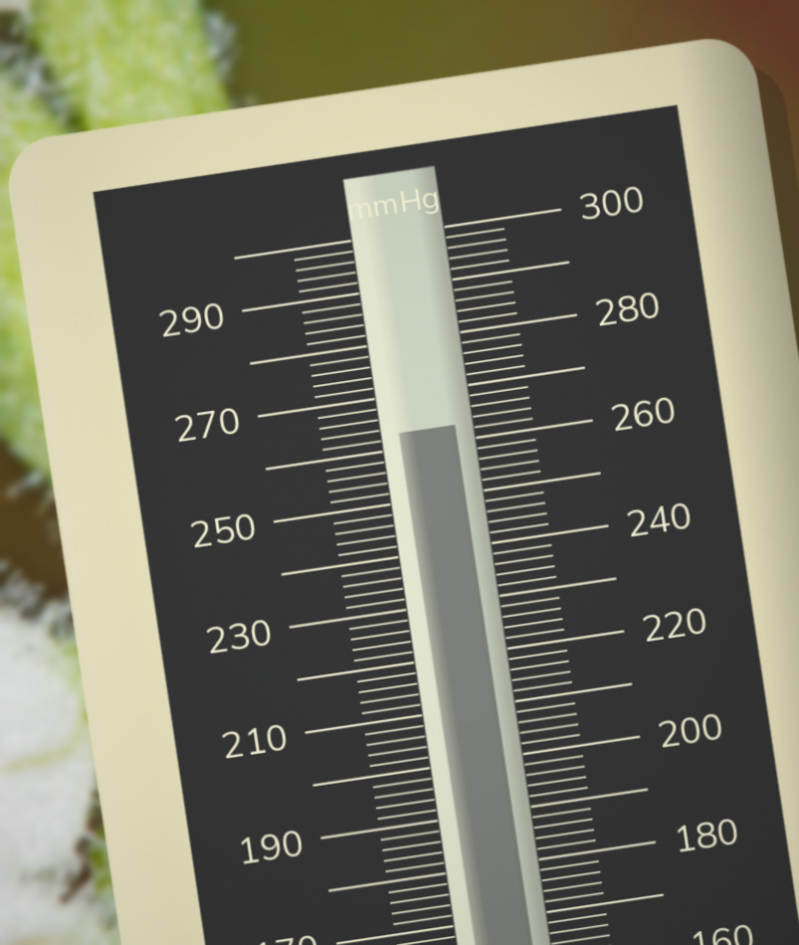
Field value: 263 mmHg
